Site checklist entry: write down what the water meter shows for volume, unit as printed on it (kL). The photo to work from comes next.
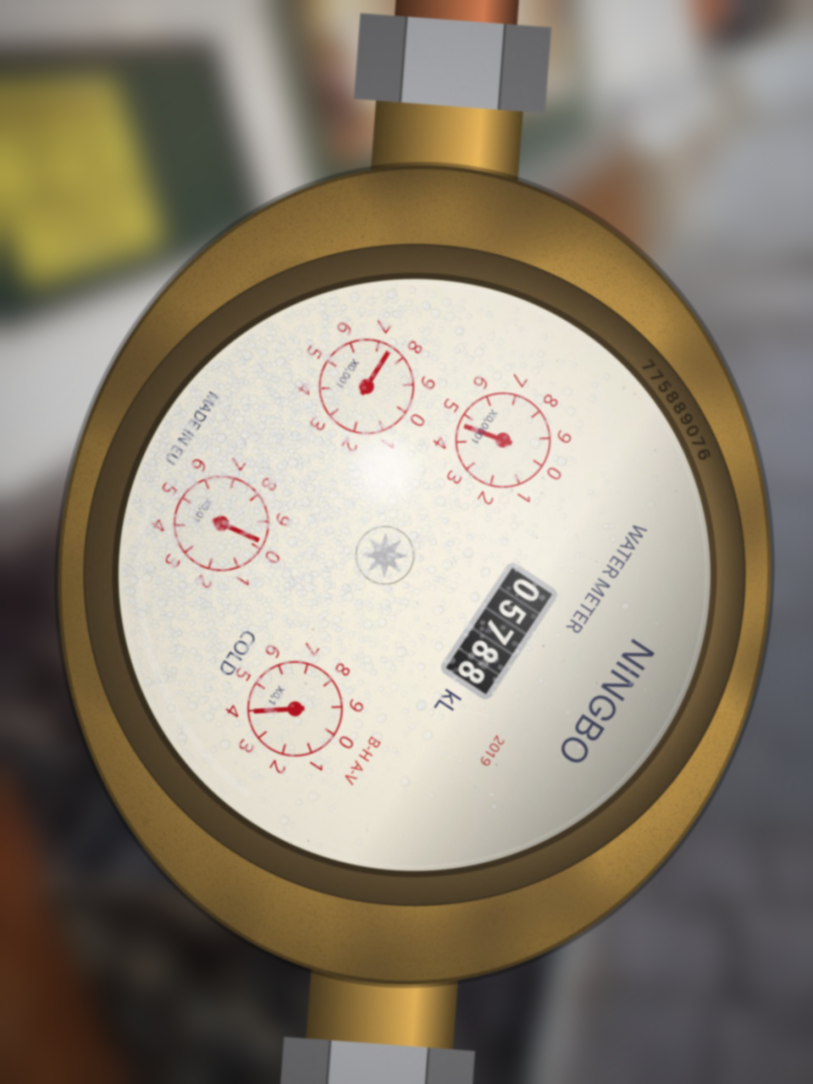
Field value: 5788.3974 kL
